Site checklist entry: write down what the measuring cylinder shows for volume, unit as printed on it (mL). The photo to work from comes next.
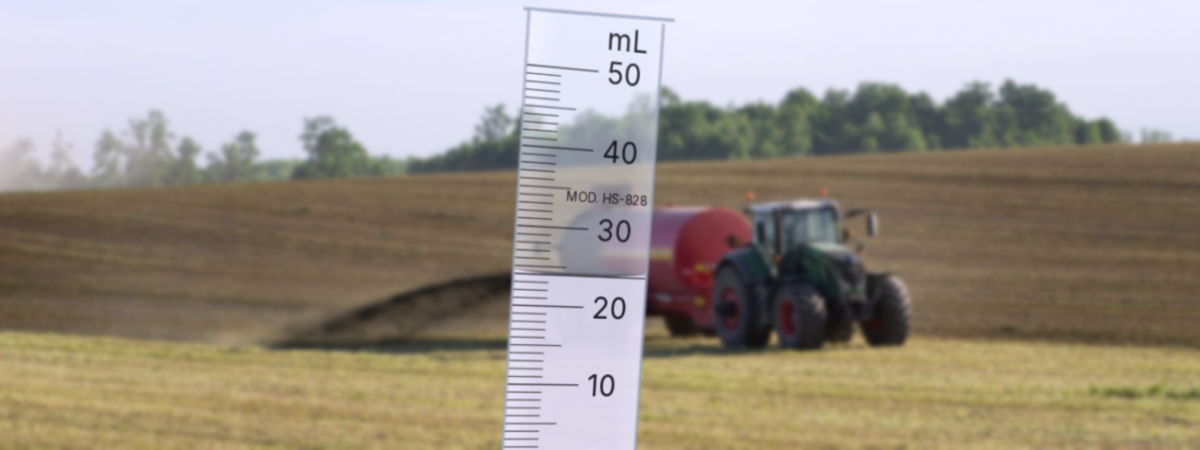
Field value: 24 mL
